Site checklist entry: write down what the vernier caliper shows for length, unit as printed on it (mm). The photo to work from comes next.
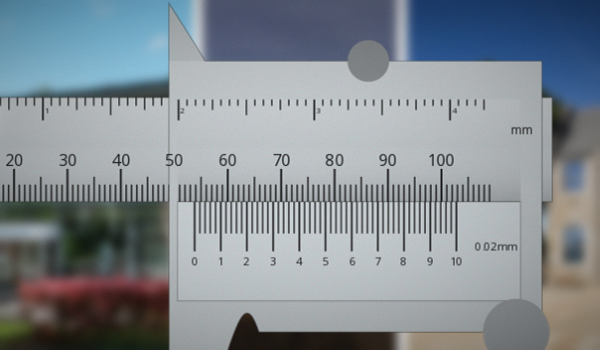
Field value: 53.8 mm
